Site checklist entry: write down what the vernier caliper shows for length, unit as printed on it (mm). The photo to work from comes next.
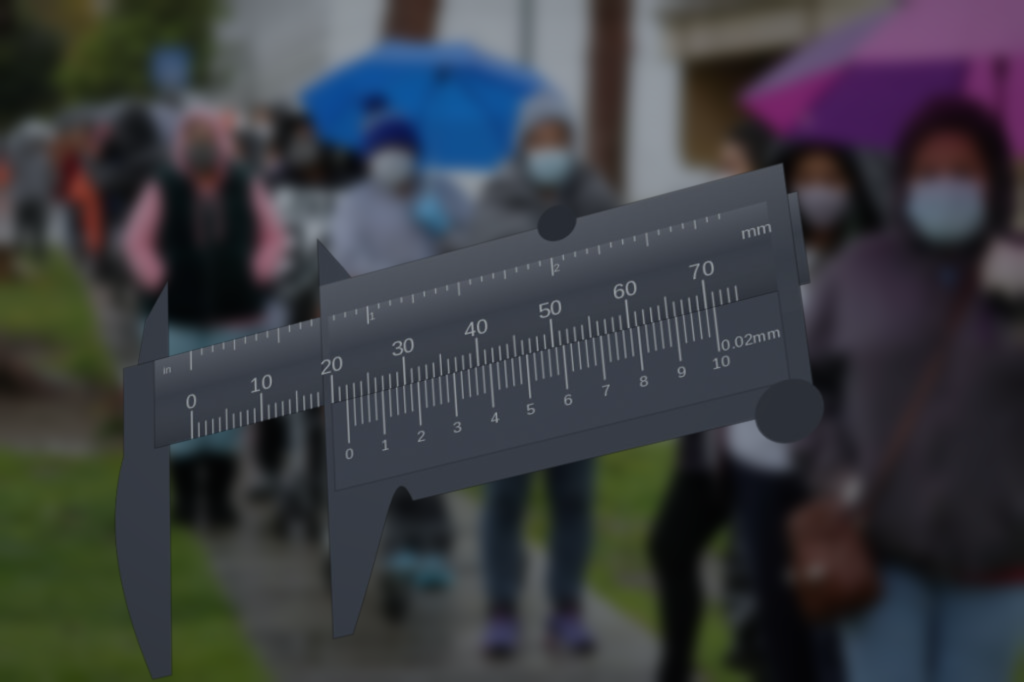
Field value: 22.0 mm
